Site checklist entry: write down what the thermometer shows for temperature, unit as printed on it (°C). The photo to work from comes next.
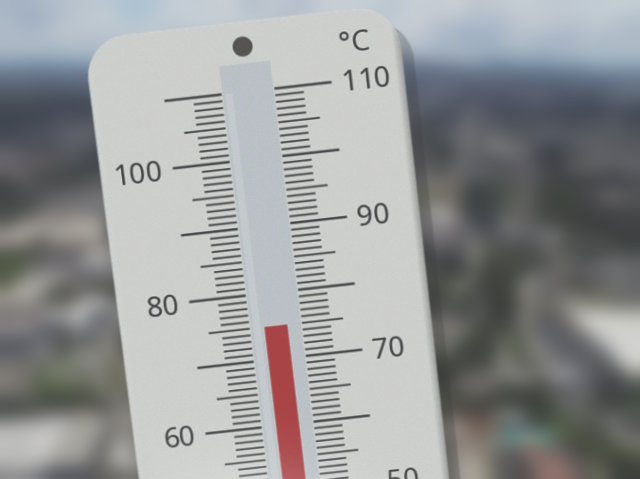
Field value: 75 °C
